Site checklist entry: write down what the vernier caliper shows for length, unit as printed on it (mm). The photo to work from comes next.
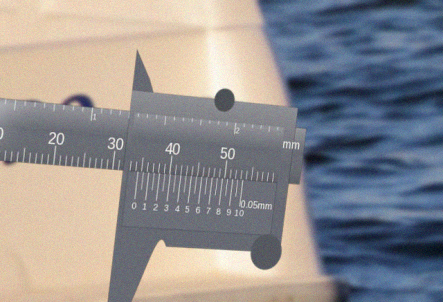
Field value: 34.4 mm
